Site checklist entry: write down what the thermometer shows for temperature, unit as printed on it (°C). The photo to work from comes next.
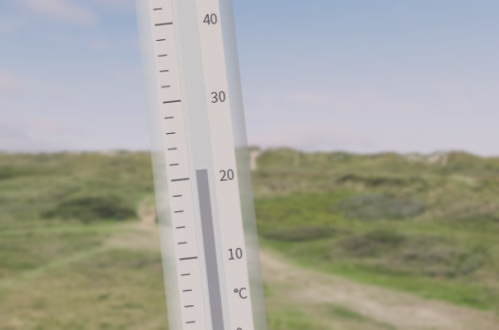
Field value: 21 °C
